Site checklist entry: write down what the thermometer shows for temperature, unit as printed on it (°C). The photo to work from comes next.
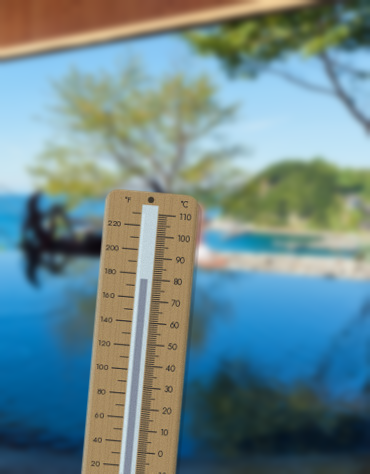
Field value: 80 °C
